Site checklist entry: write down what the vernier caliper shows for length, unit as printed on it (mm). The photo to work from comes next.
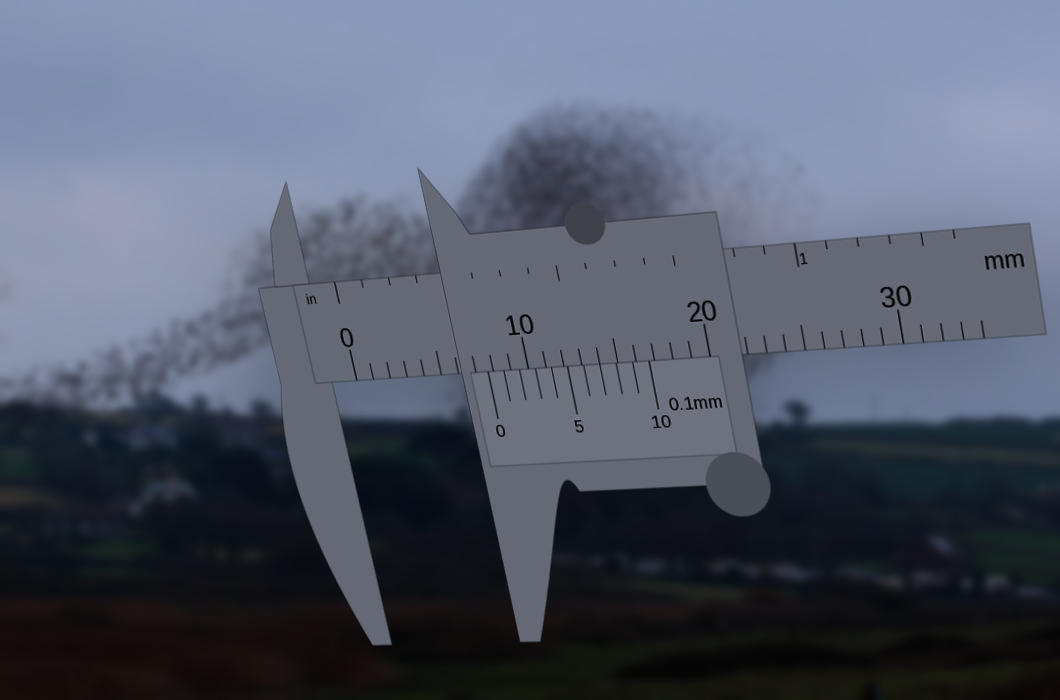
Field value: 7.7 mm
